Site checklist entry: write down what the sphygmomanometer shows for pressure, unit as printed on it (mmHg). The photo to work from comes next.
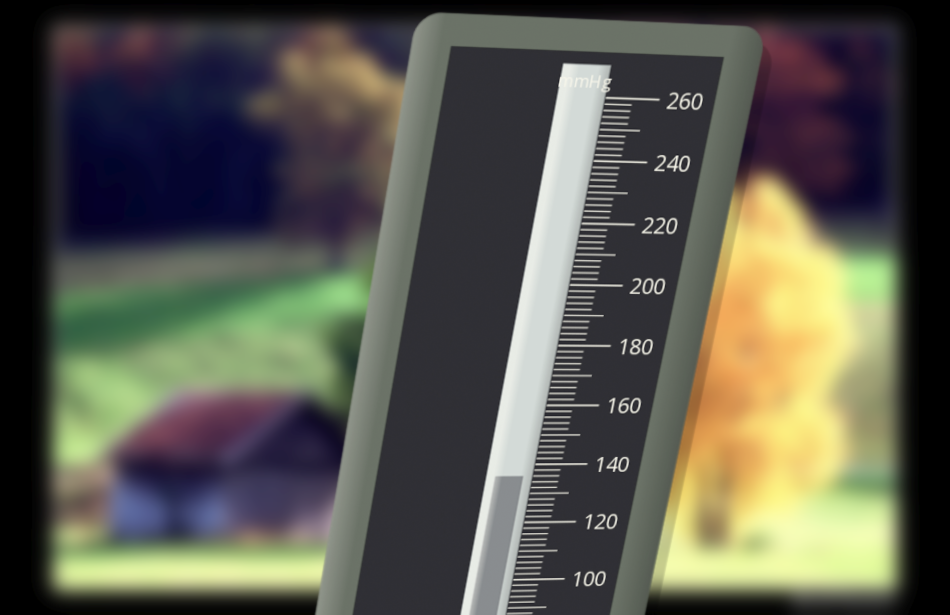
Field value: 136 mmHg
